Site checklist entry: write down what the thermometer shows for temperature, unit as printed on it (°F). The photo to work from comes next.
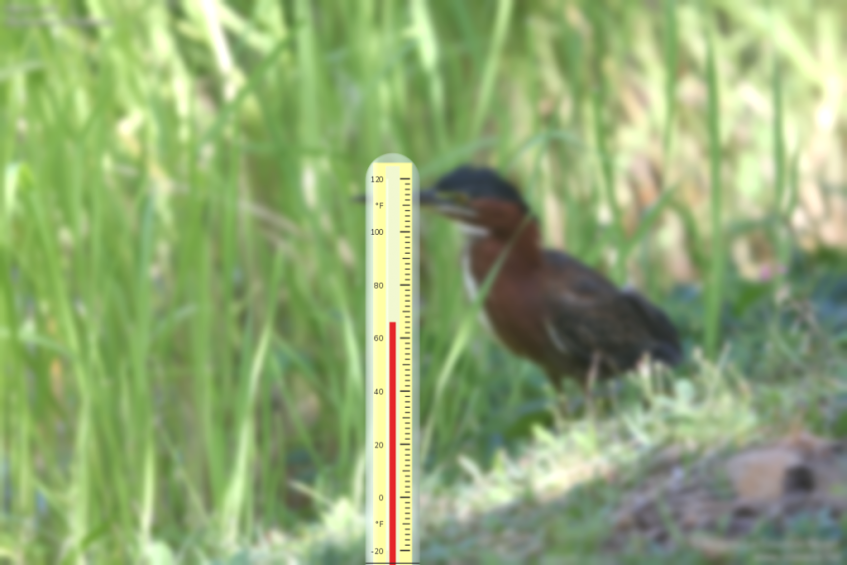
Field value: 66 °F
